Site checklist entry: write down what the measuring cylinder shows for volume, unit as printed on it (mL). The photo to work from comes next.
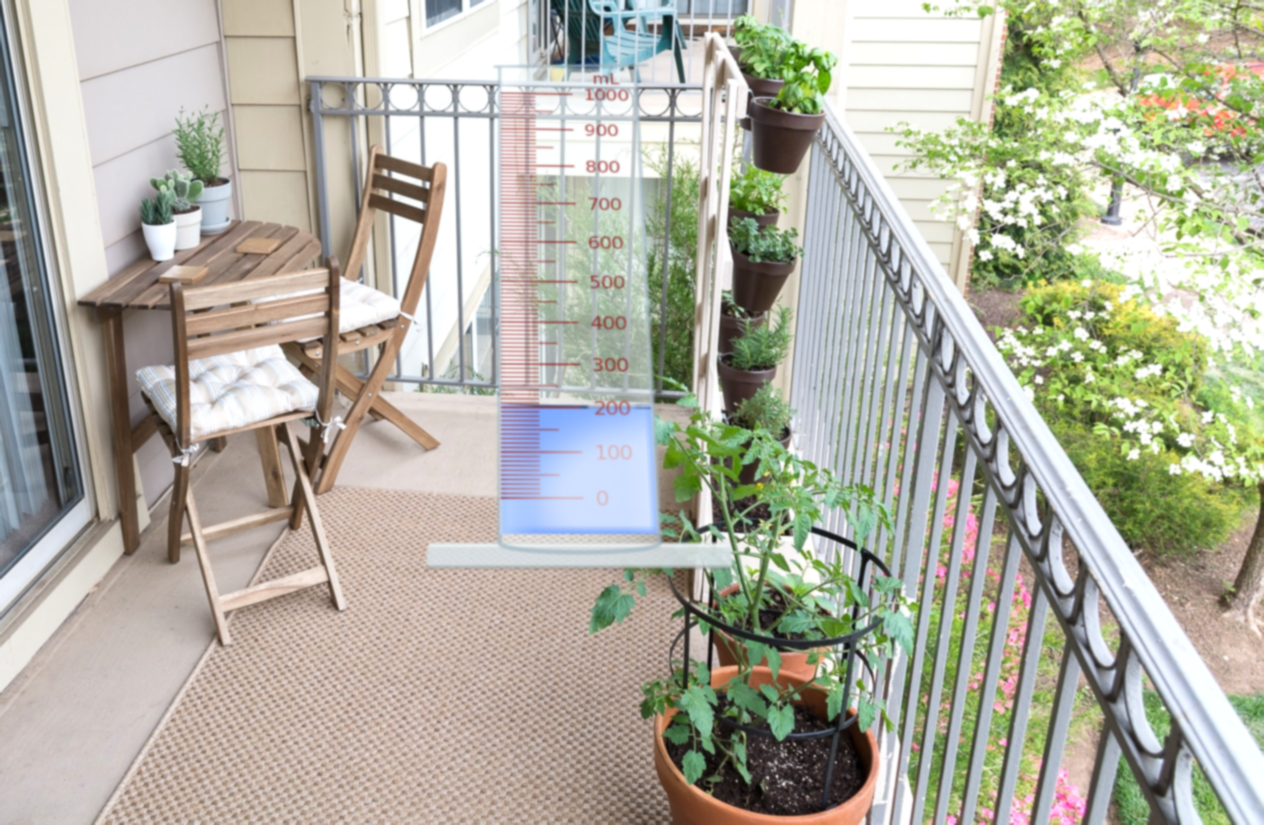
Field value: 200 mL
